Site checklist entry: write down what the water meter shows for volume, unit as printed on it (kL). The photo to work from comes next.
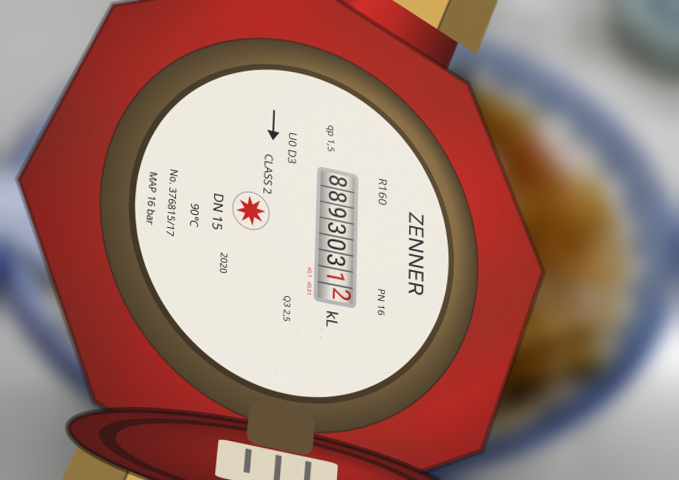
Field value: 889303.12 kL
